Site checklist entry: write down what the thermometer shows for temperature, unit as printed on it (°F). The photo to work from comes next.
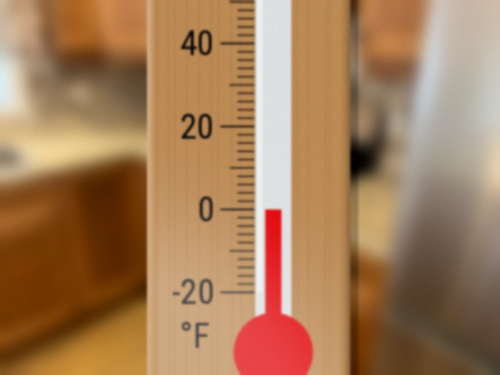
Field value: 0 °F
